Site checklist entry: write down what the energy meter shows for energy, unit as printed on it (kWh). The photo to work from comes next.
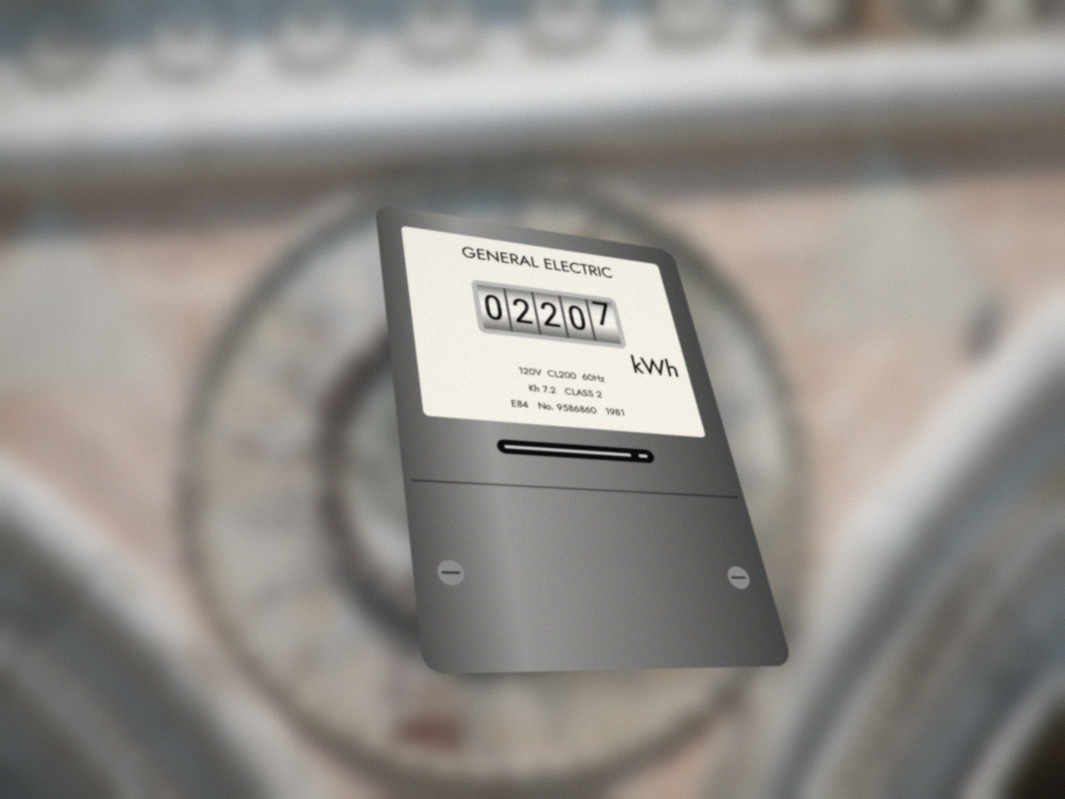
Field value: 2207 kWh
